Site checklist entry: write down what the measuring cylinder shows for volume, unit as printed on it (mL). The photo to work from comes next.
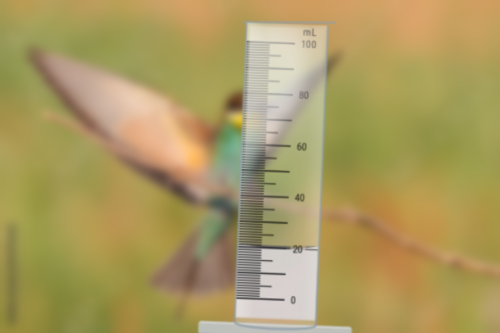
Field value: 20 mL
